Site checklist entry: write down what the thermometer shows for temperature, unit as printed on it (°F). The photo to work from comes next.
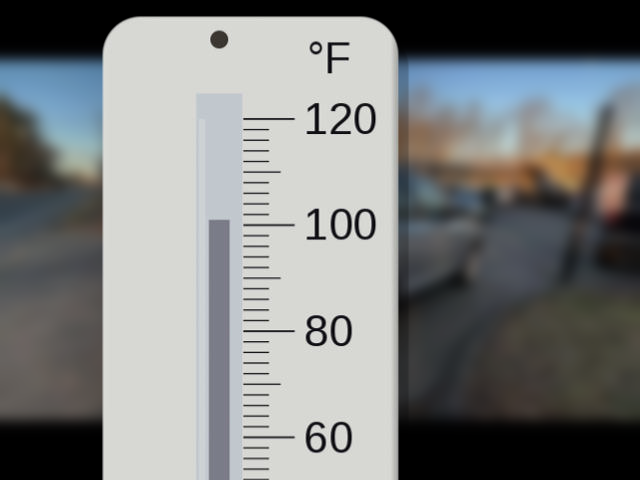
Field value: 101 °F
